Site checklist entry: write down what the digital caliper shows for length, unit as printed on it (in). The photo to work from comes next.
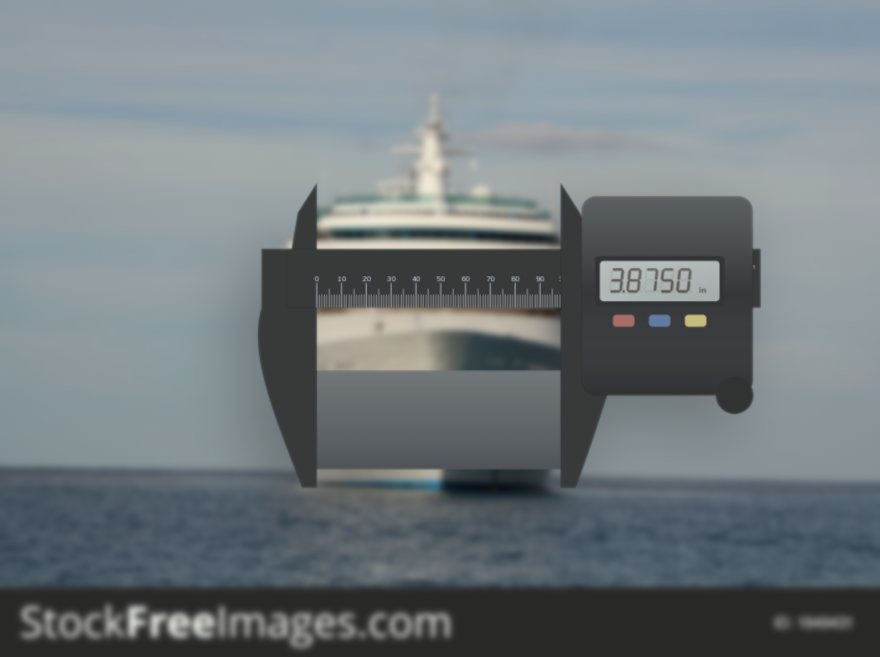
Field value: 3.8750 in
